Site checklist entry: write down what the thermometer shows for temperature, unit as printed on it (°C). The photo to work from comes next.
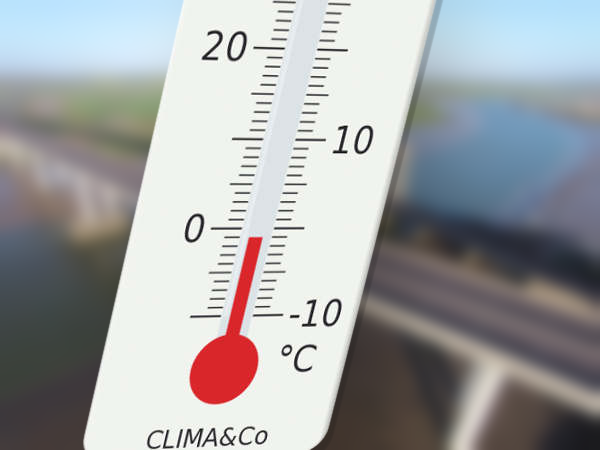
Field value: -1 °C
